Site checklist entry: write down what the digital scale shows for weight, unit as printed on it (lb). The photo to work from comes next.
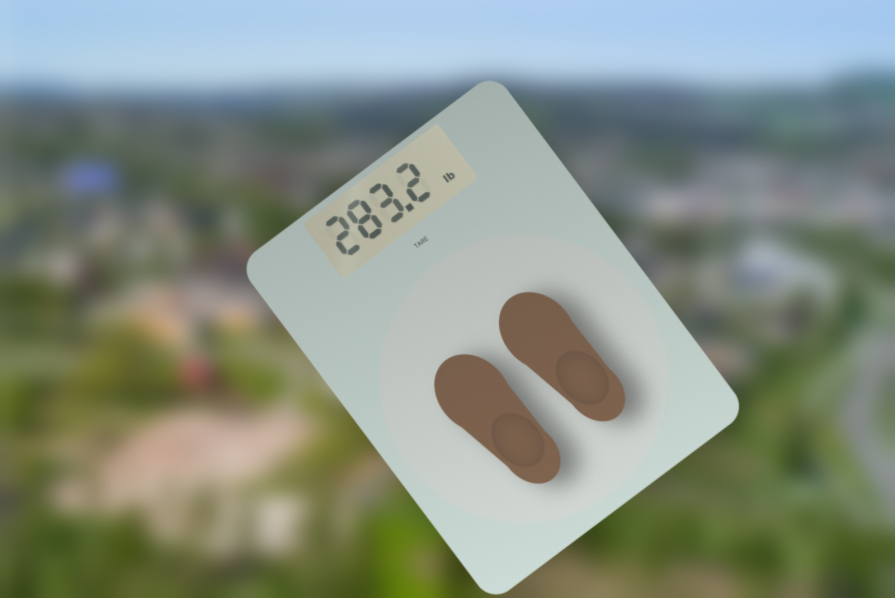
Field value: 283.2 lb
